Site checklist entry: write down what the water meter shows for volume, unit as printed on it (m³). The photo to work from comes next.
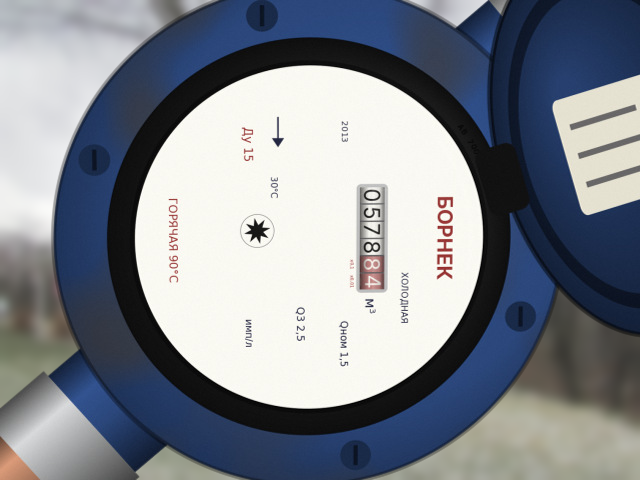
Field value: 578.84 m³
